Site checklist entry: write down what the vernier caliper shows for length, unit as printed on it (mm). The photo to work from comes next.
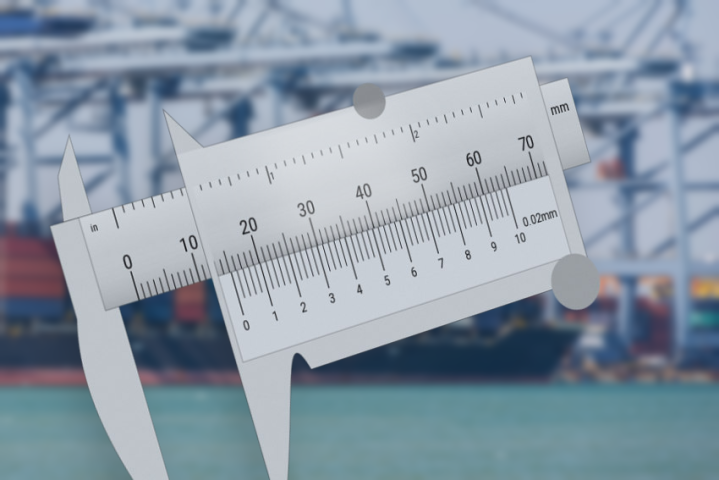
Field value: 15.2 mm
